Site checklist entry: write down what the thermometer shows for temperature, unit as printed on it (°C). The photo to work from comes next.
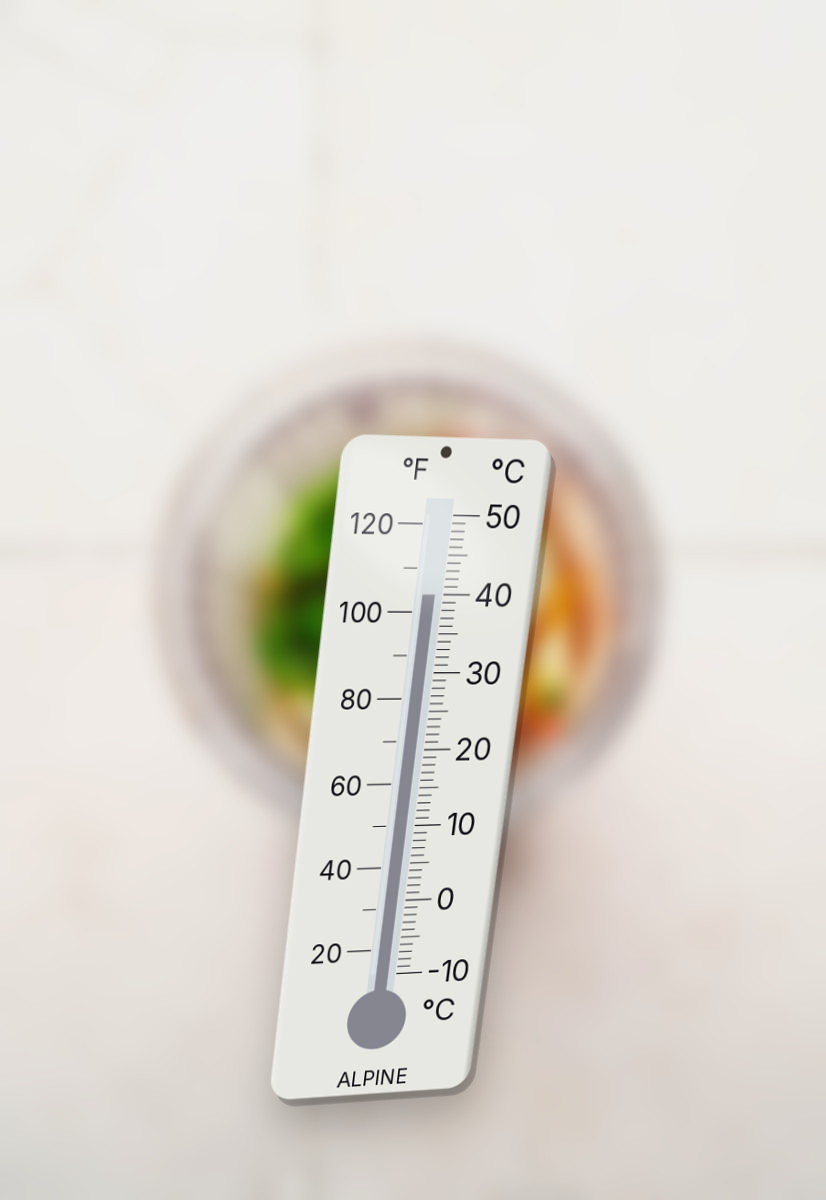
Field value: 40 °C
